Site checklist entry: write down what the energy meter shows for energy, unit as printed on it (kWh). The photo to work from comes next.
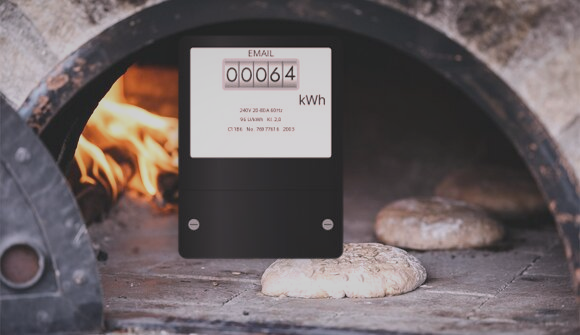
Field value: 64 kWh
